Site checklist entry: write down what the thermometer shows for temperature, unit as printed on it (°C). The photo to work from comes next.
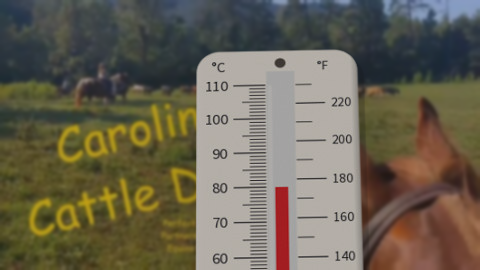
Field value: 80 °C
